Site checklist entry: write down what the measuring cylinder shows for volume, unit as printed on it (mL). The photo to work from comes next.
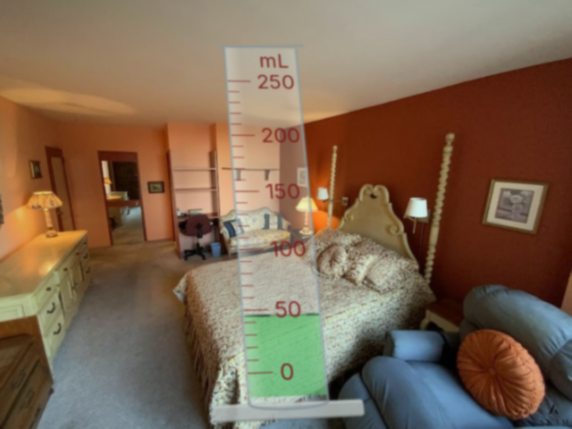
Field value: 45 mL
